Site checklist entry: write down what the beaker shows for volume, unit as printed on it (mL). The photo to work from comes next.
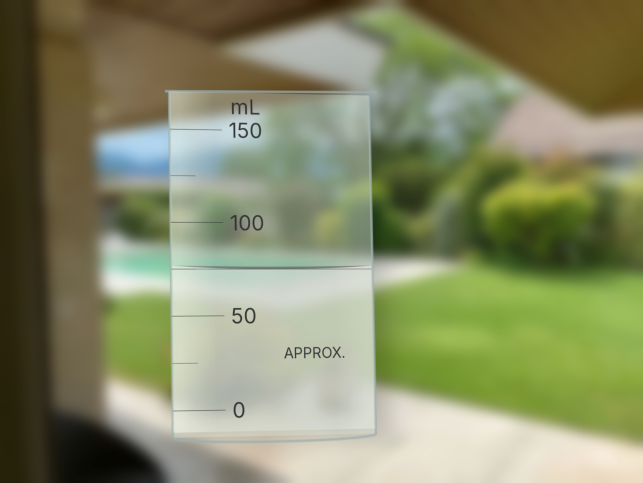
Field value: 75 mL
